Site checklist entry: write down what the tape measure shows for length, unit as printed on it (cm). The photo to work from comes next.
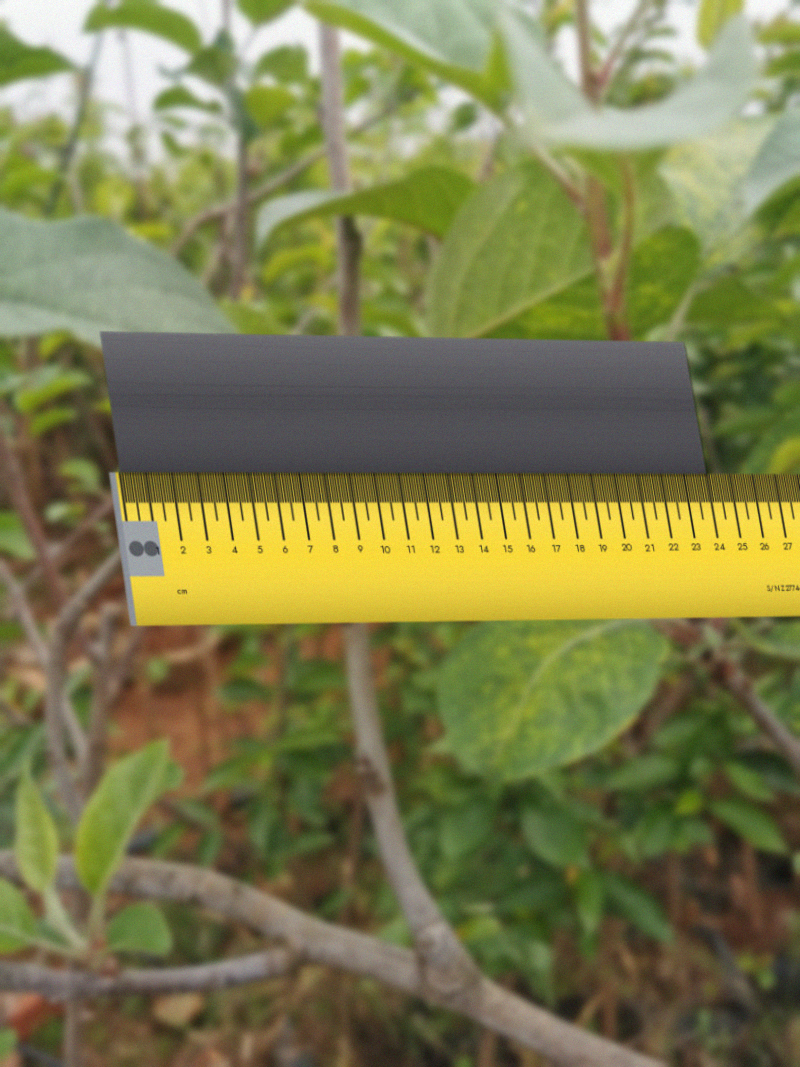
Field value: 24 cm
